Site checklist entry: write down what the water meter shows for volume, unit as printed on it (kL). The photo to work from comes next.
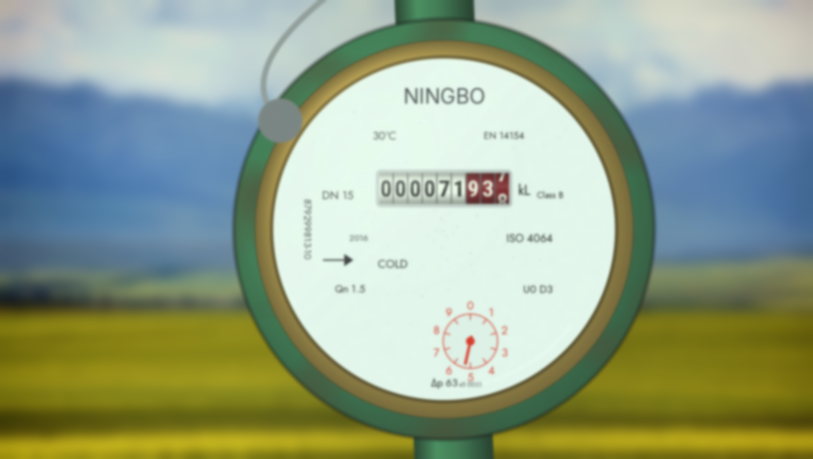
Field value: 71.9375 kL
